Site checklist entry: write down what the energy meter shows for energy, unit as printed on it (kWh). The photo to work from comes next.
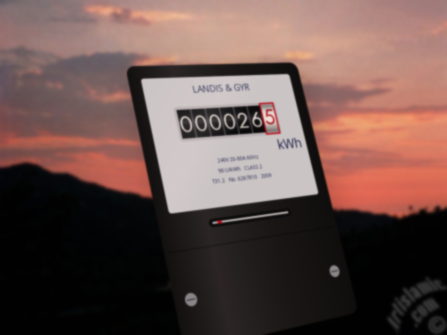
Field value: 26.5 kWh
